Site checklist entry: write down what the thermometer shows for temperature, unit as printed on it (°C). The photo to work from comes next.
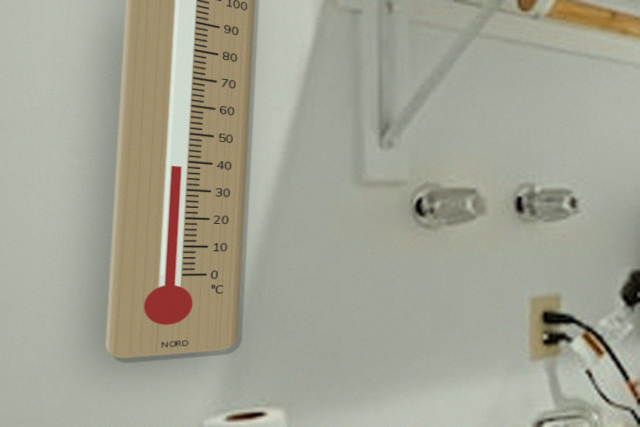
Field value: 38 °C
